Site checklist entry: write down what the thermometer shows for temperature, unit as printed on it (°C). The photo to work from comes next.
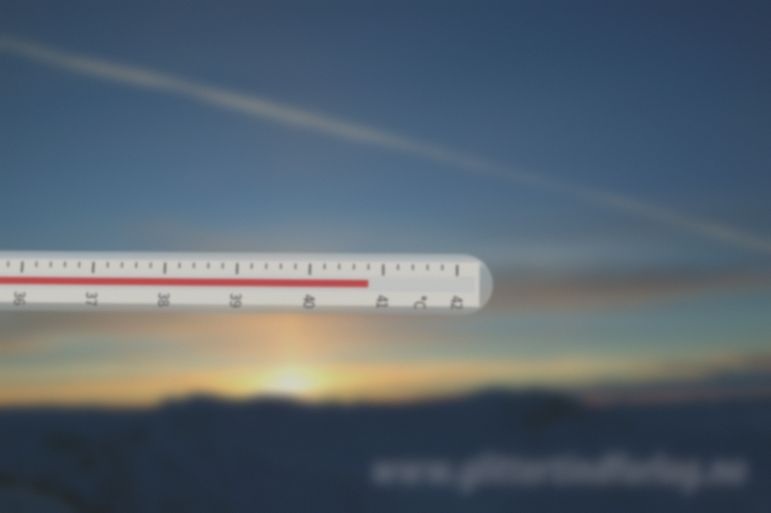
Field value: 40.8 °C
